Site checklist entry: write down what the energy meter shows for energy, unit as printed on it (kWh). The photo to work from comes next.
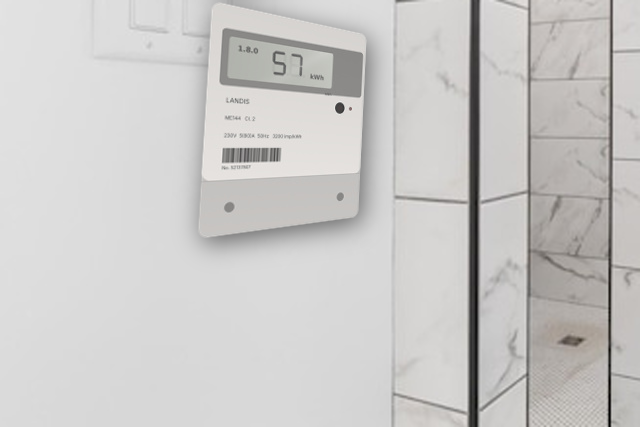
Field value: 57 kWh
